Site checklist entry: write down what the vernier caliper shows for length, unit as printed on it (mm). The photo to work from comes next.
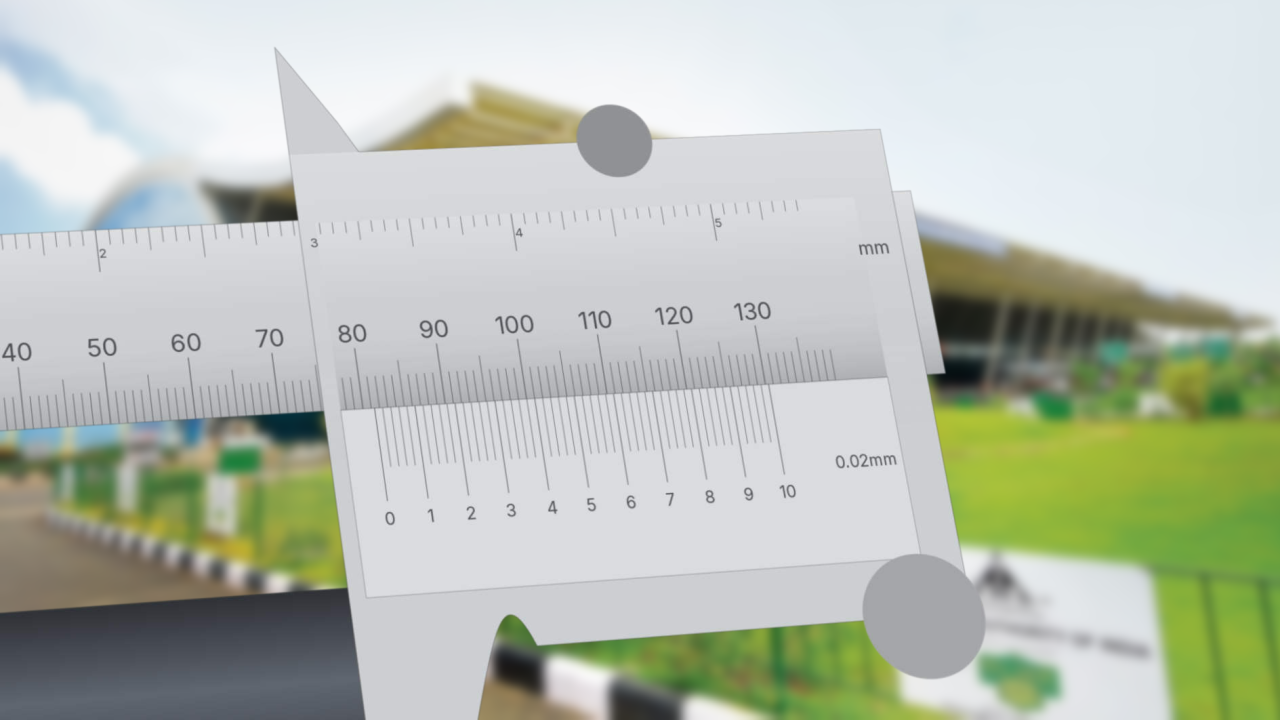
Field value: 81.4 mm
